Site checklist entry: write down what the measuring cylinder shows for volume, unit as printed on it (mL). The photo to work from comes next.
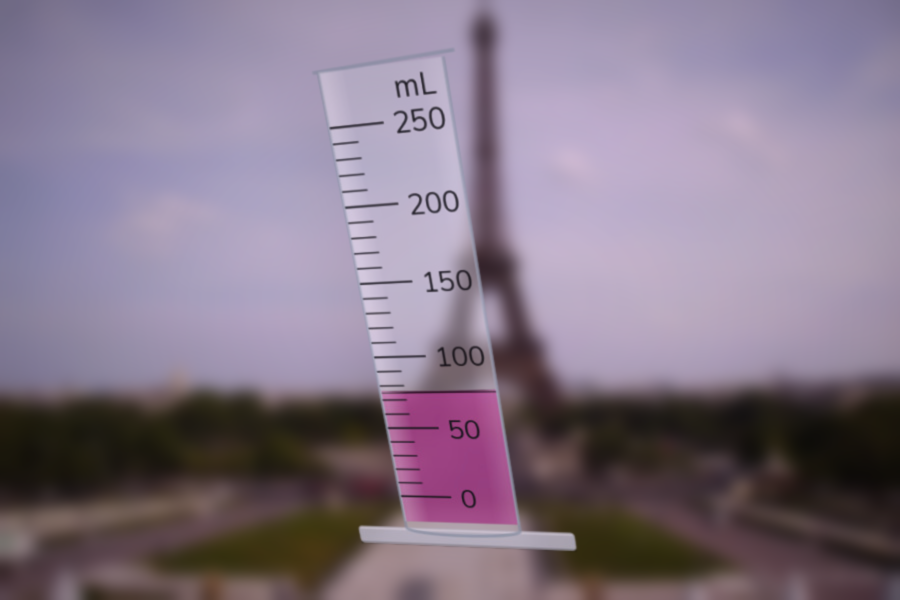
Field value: 75 mL
